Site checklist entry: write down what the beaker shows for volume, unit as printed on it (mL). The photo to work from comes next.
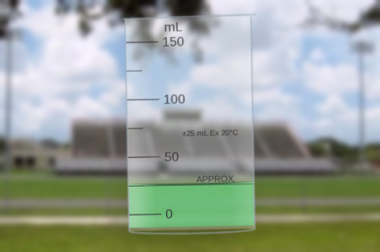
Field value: 25 mL
